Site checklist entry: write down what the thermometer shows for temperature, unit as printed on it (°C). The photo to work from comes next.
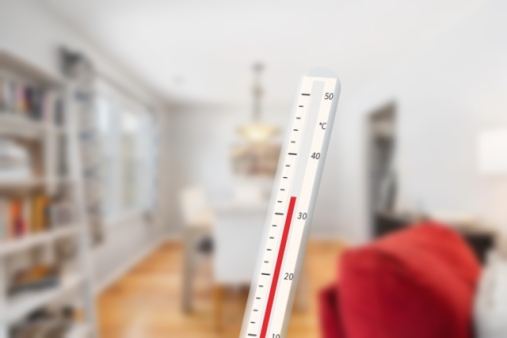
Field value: 33 °C
